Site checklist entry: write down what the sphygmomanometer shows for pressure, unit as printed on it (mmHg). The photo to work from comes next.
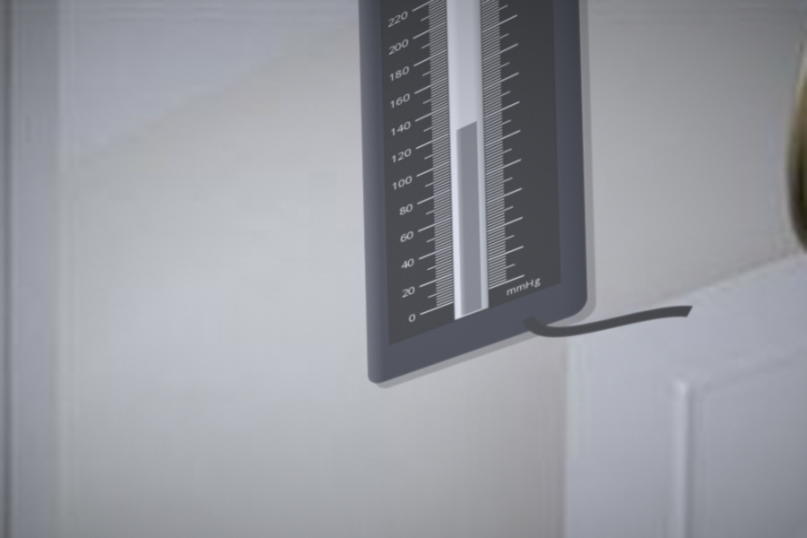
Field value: 120 mmHg
